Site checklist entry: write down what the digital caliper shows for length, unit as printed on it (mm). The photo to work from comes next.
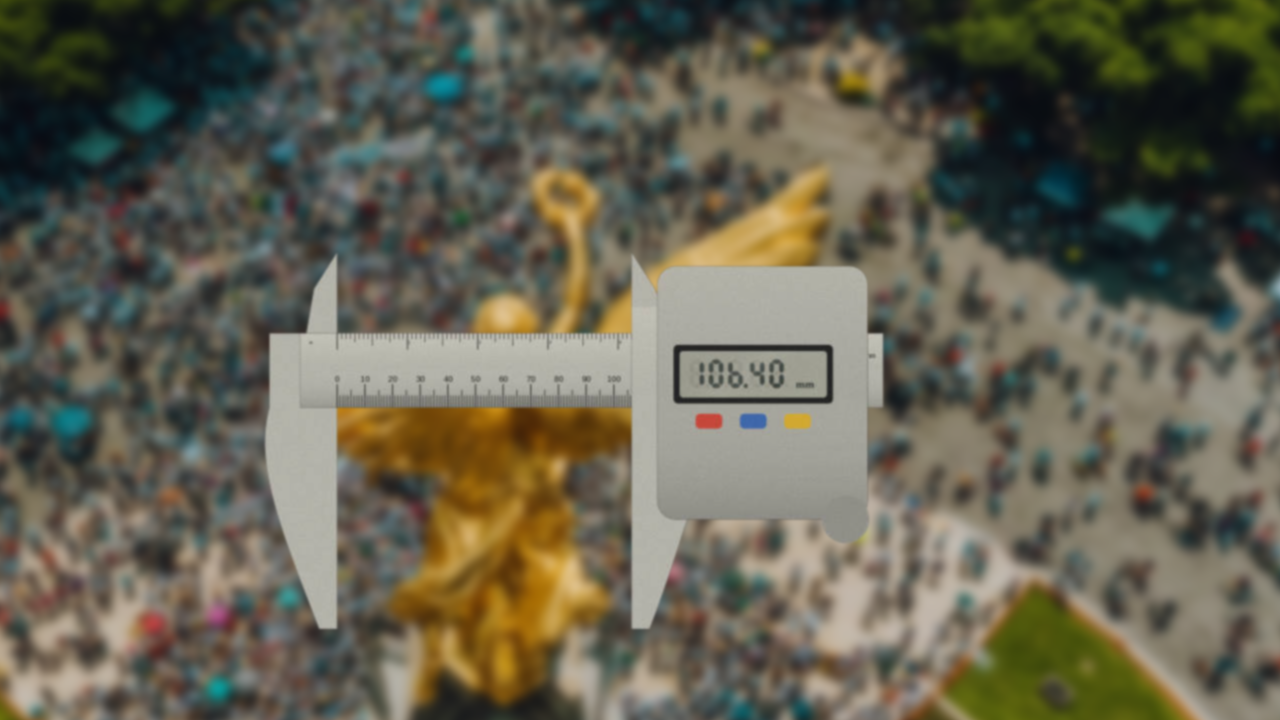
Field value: 106.40 mm
